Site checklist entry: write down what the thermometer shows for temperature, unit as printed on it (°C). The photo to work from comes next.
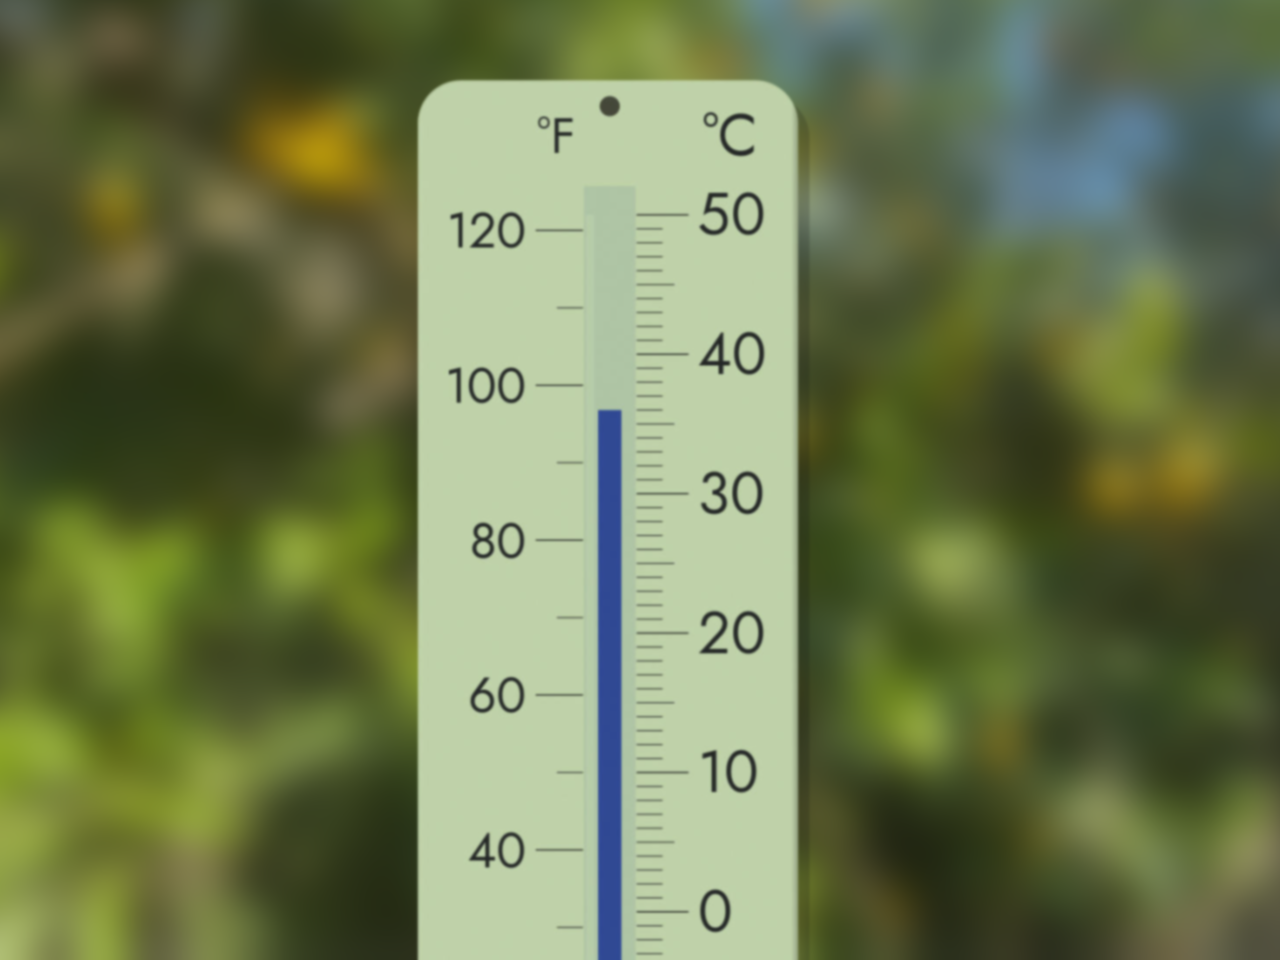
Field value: 36 °C
